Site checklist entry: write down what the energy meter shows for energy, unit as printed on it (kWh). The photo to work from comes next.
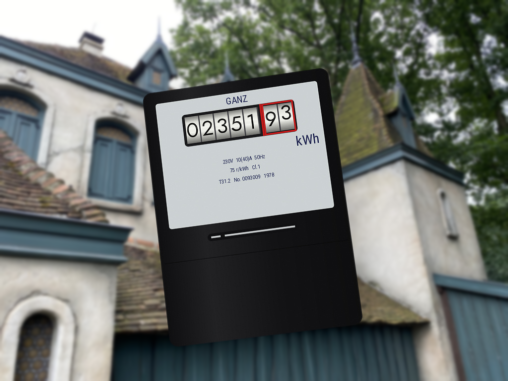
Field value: 2351.93 kWh
